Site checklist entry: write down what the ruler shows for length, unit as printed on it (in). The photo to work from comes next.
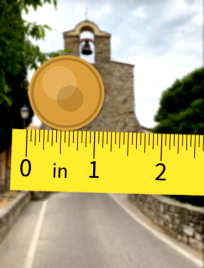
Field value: 1.125 in
